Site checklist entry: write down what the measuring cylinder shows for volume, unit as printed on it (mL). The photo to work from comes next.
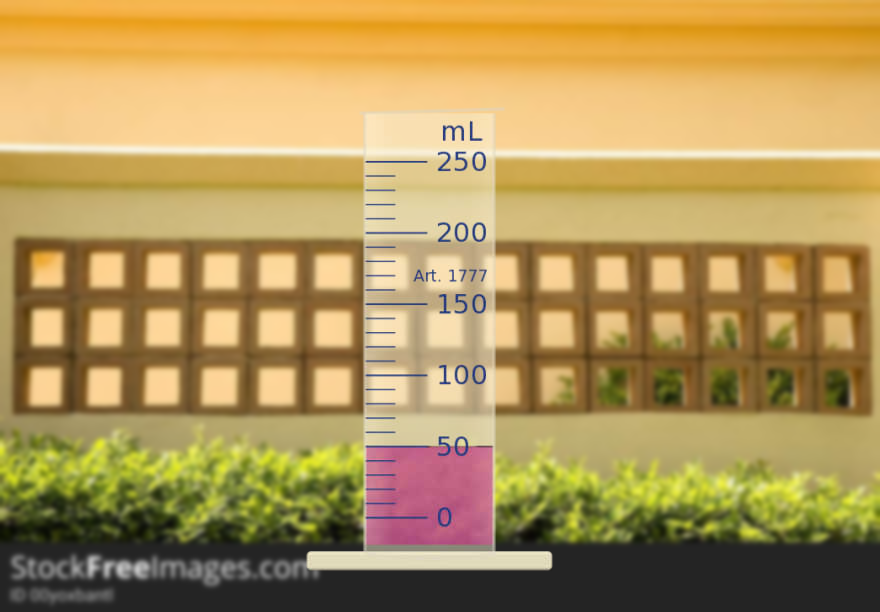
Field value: 50 mL
